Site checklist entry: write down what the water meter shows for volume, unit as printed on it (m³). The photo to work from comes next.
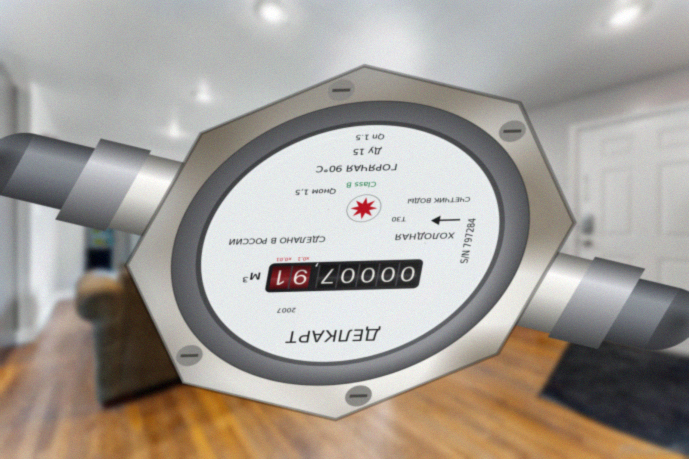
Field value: 7.91 m³
